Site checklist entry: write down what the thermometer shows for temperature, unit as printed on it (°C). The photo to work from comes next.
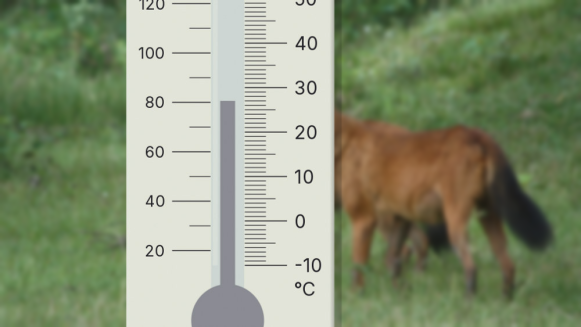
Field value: 27 °C
